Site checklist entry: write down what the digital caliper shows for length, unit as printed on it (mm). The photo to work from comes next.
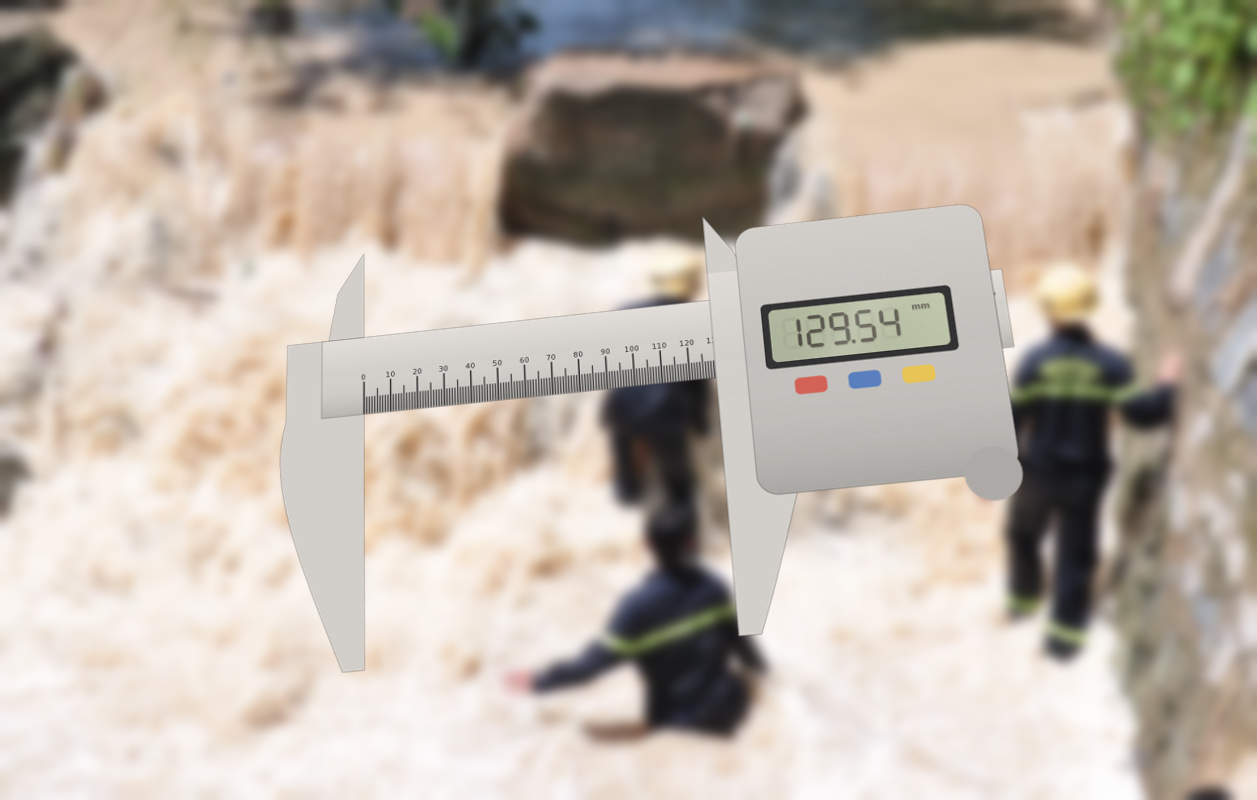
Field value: 129.54 mm
